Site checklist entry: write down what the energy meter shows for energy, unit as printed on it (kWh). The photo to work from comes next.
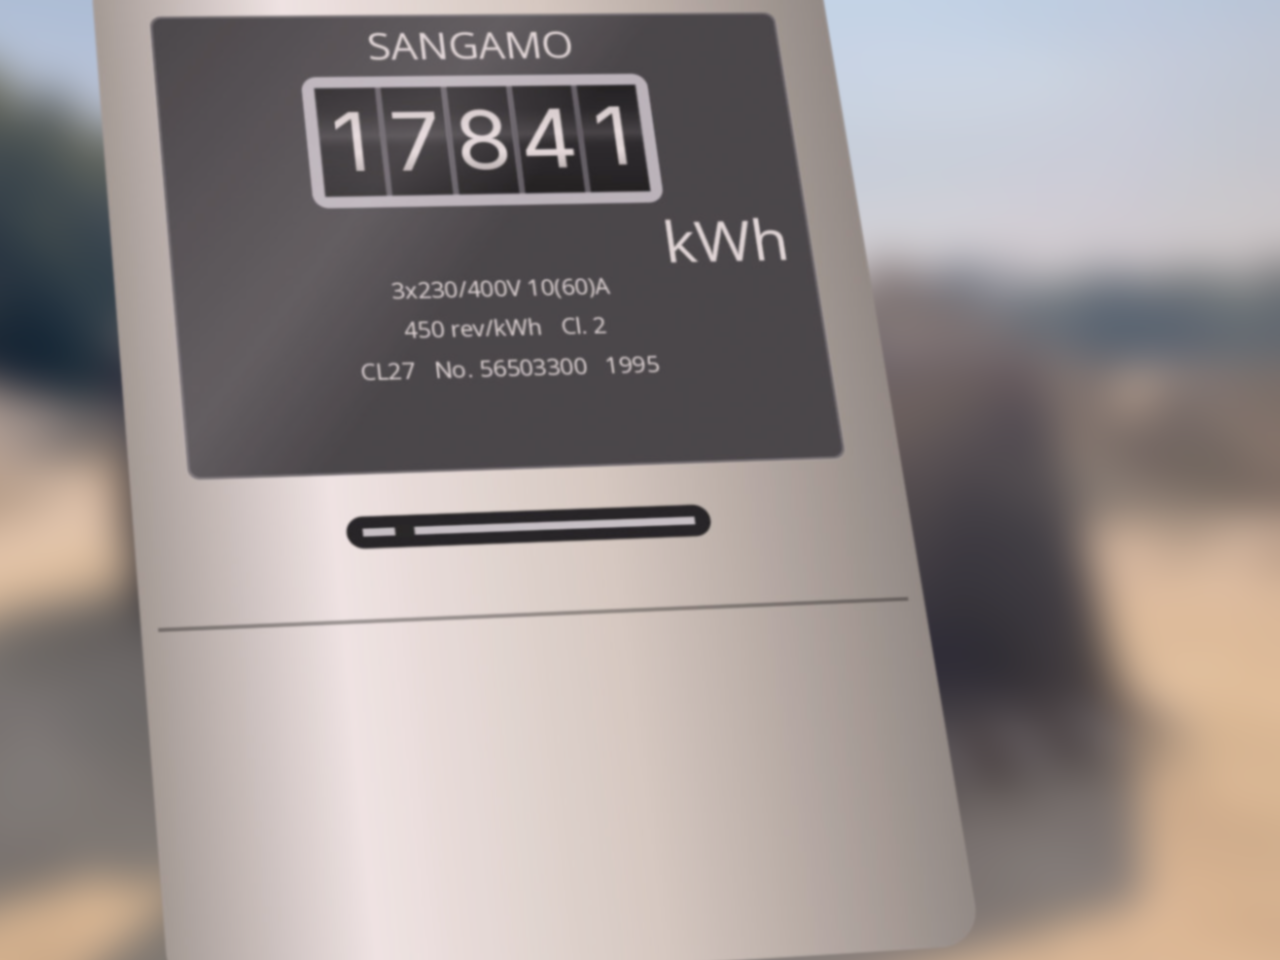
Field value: 17841 kWh
